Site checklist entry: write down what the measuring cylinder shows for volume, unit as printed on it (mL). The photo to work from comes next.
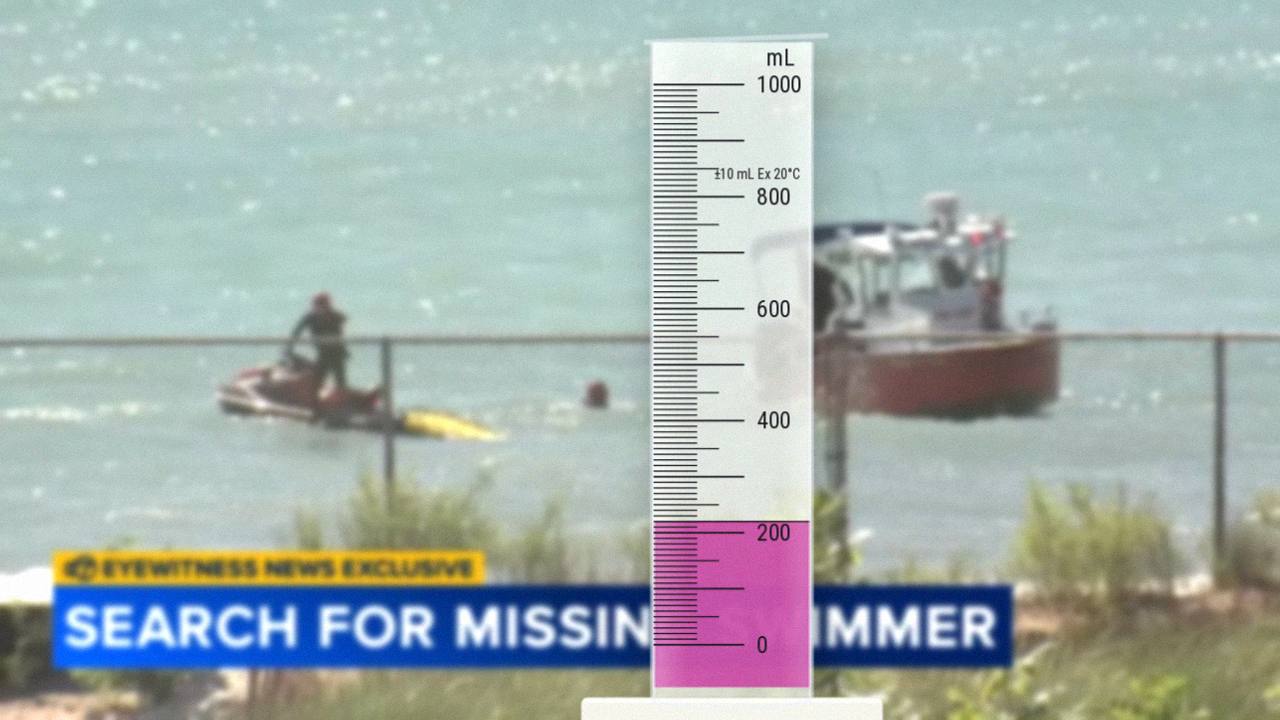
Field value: 220 mL
